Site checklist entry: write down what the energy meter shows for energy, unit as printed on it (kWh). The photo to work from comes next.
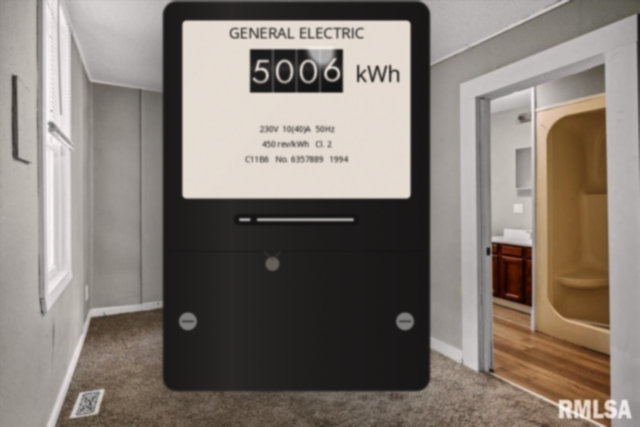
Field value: 5006 kWh
